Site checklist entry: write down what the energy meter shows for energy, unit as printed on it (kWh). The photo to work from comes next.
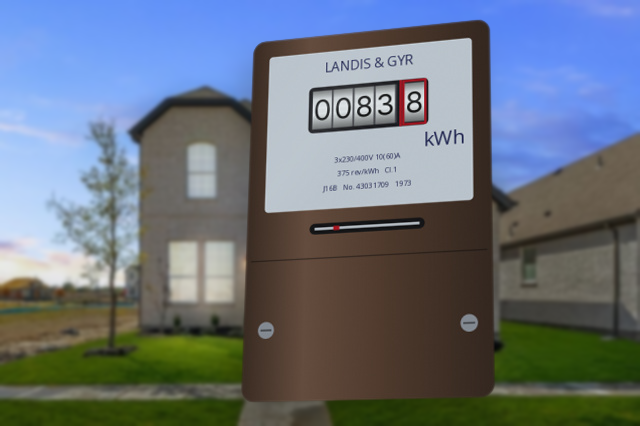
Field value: 83.8 kWh
